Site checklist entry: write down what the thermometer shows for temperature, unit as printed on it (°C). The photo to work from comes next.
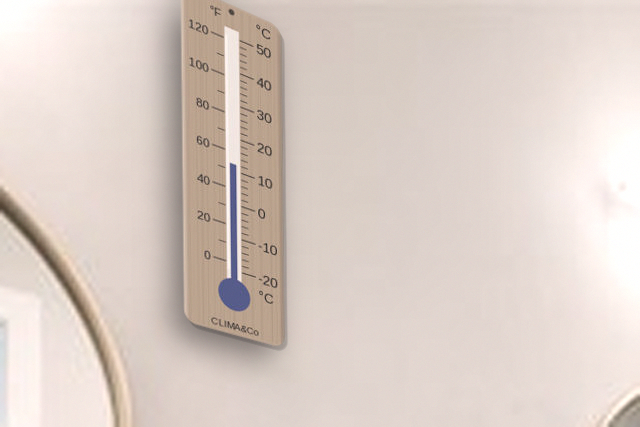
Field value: 12 °C
